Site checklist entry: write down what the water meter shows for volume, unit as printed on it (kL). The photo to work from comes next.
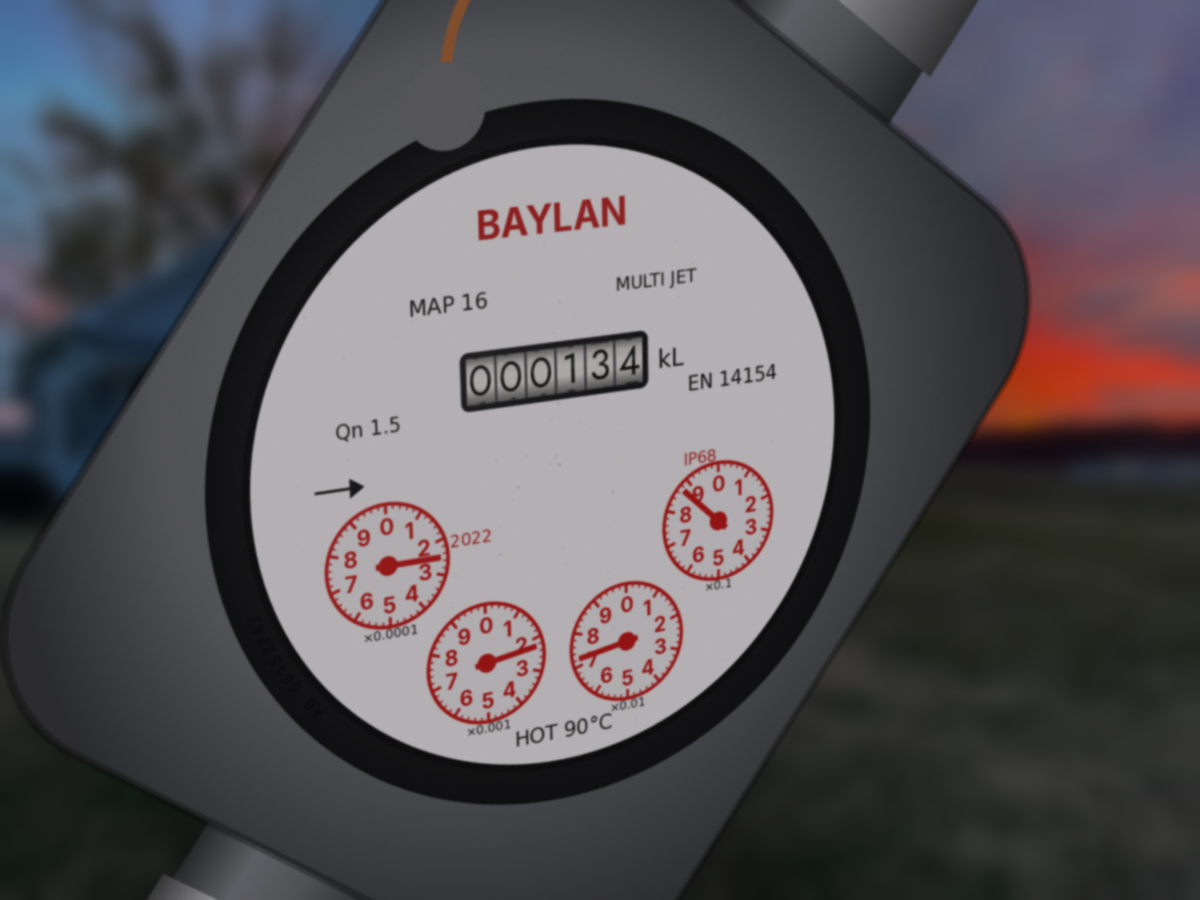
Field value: 134.8722 kL
